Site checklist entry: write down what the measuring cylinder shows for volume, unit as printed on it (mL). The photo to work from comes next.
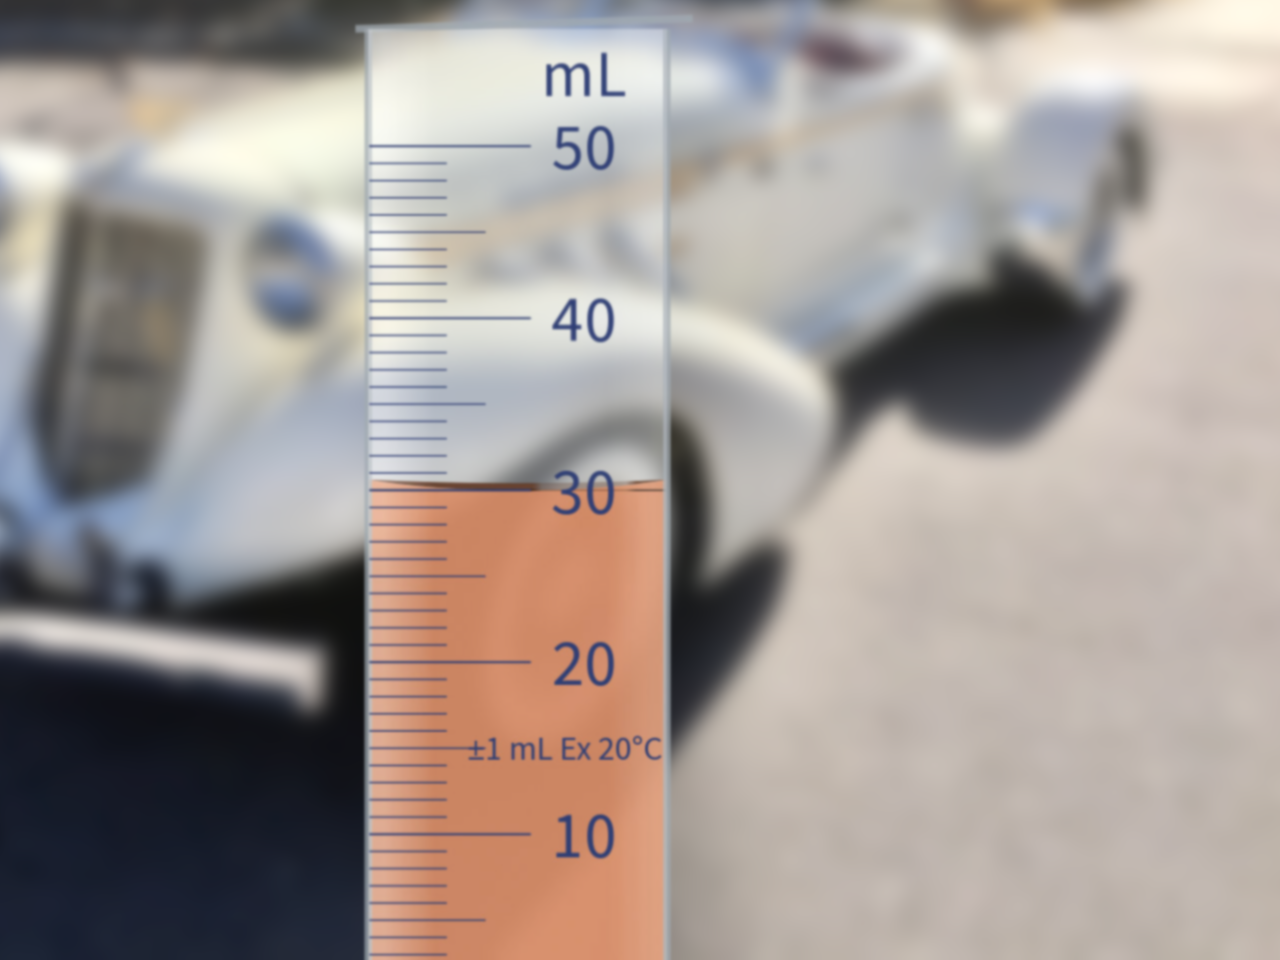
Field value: 30 mL
